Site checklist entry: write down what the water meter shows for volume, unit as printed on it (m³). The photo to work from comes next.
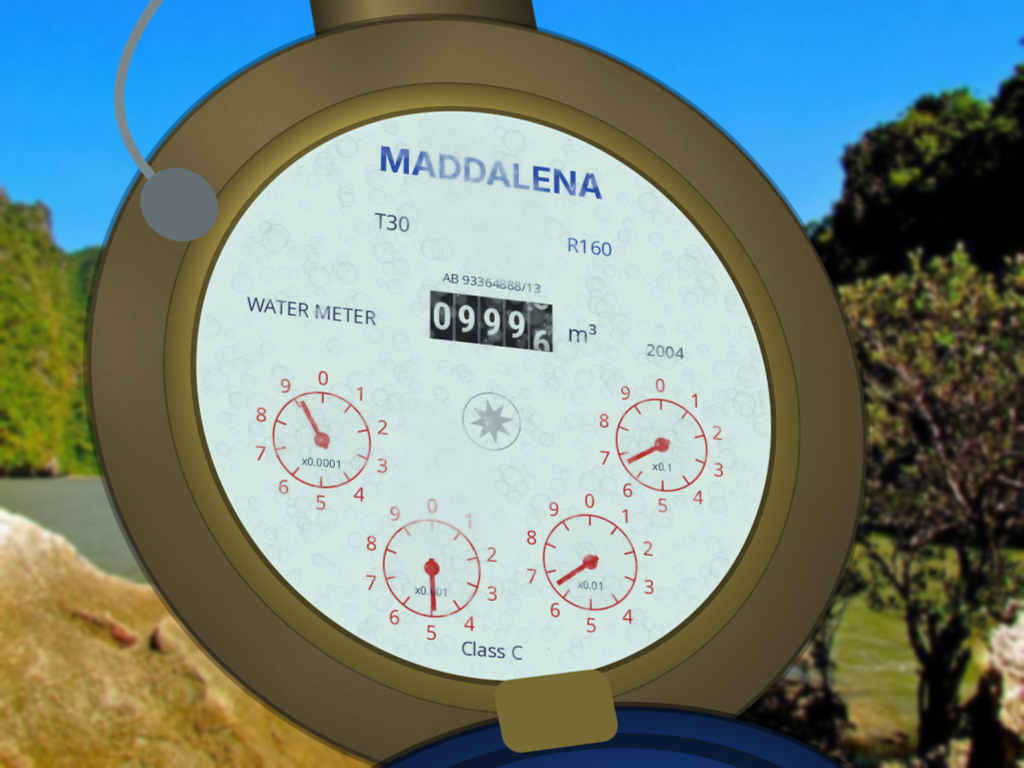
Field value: 9995.6649 m³
